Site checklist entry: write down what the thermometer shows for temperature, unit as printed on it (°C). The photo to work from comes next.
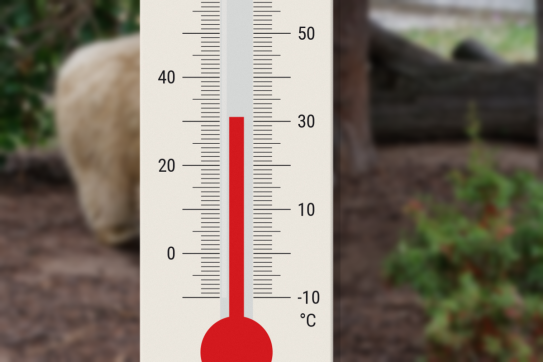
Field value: 31 °C
